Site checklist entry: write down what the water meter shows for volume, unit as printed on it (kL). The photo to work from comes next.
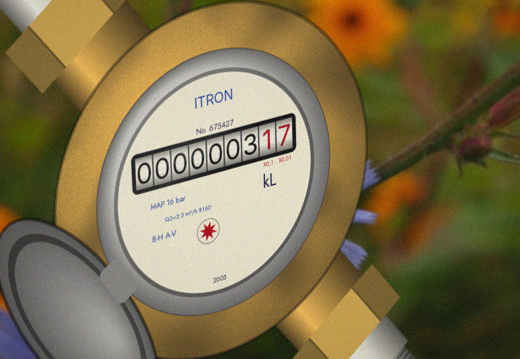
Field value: 3.17 kL
